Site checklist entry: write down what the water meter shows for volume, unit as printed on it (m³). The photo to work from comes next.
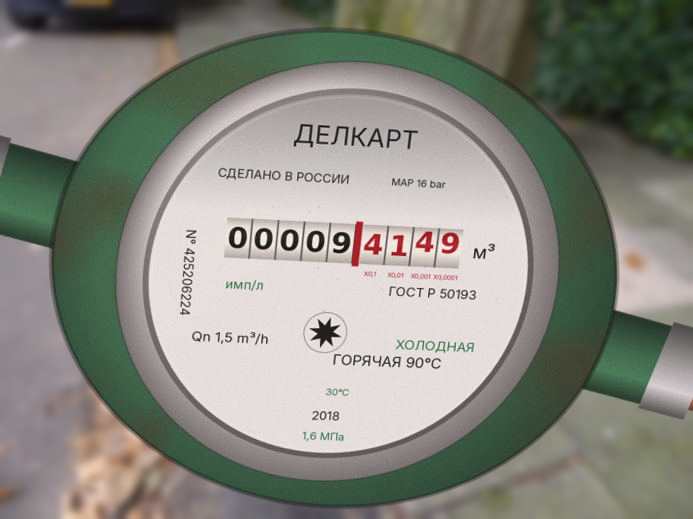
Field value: 9.4149 m³
